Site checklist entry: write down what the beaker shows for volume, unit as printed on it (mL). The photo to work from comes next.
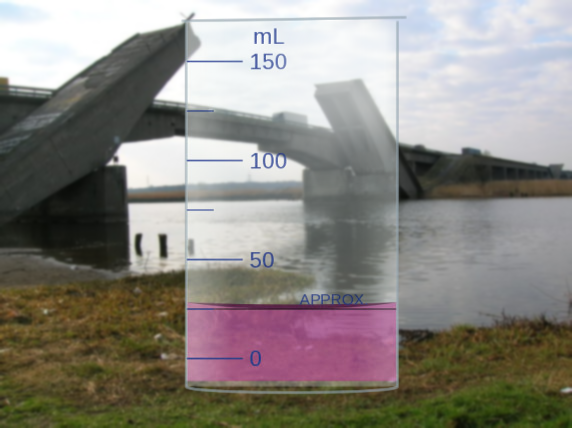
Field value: 25 mL
